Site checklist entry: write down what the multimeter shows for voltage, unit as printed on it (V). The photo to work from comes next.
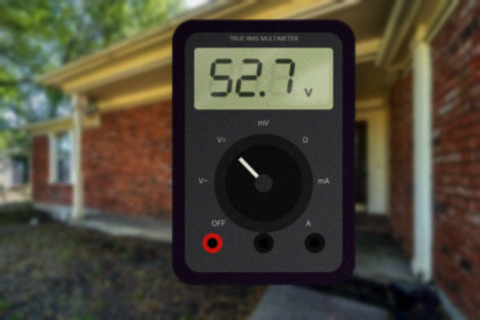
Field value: 52.7 V
